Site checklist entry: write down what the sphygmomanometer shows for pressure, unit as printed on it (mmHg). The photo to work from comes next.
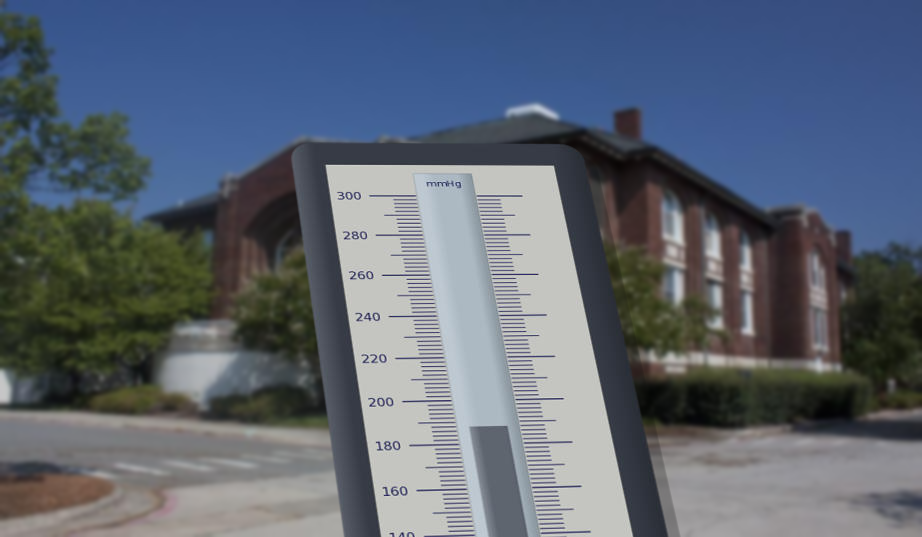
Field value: 188 mmHg
